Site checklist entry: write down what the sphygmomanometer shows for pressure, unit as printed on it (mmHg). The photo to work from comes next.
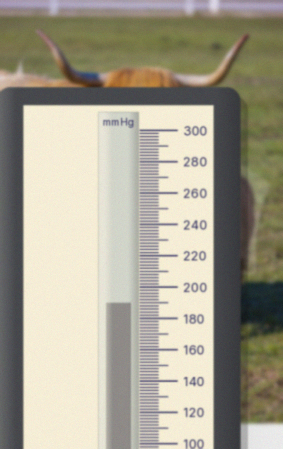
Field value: 190 mmHg
